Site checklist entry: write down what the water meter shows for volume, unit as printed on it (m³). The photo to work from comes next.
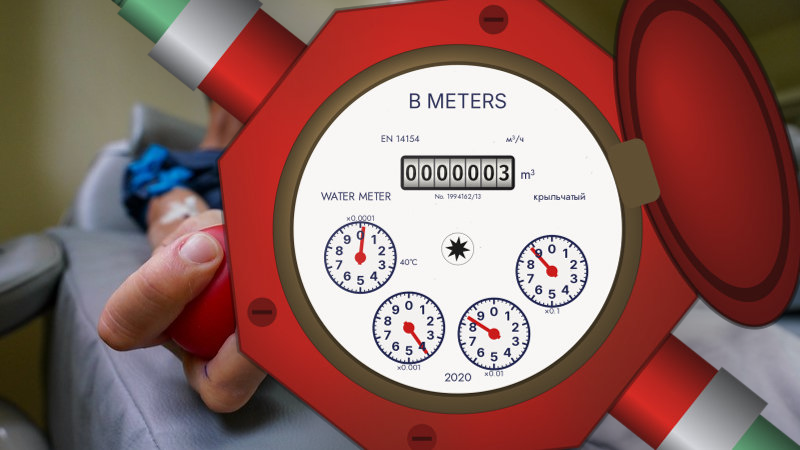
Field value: 3.8840 m³
